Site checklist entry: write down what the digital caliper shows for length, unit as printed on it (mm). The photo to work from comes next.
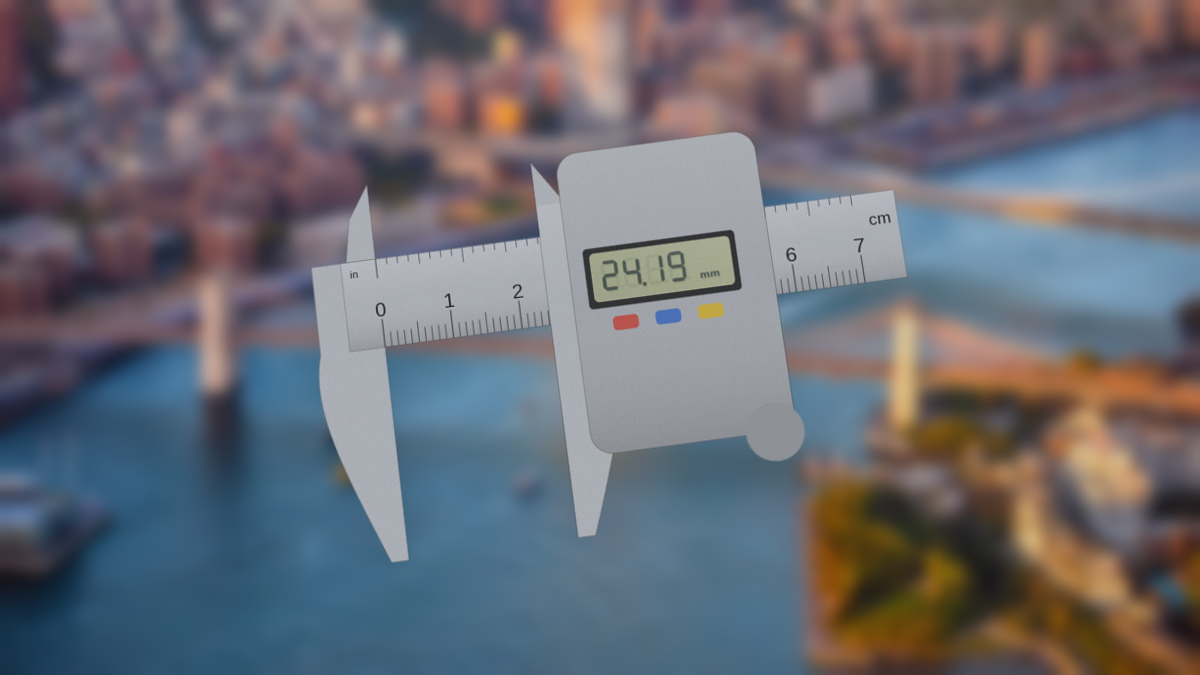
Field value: 24.19 mm
